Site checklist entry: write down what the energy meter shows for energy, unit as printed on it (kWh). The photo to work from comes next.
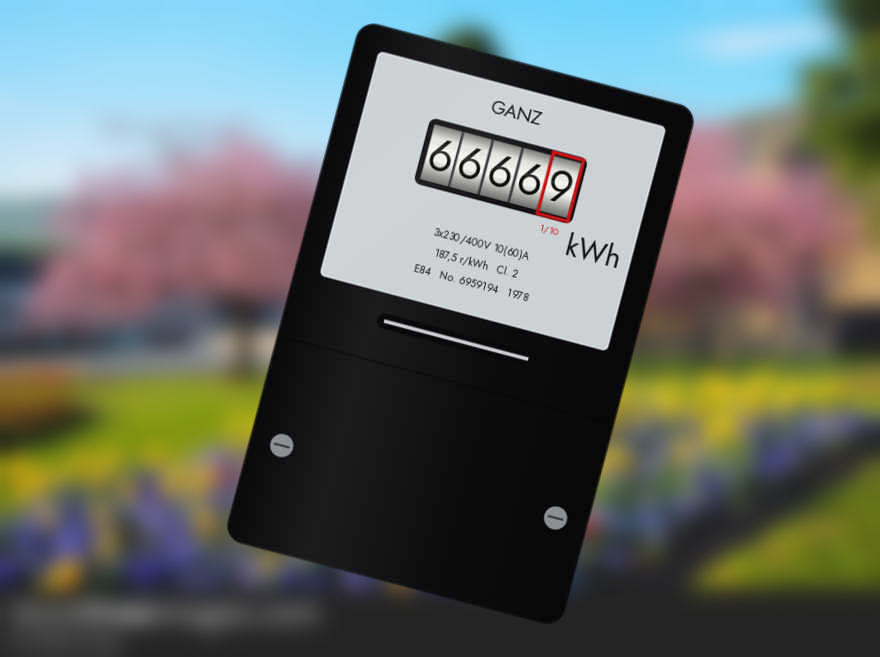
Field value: 6666.9 kWh
